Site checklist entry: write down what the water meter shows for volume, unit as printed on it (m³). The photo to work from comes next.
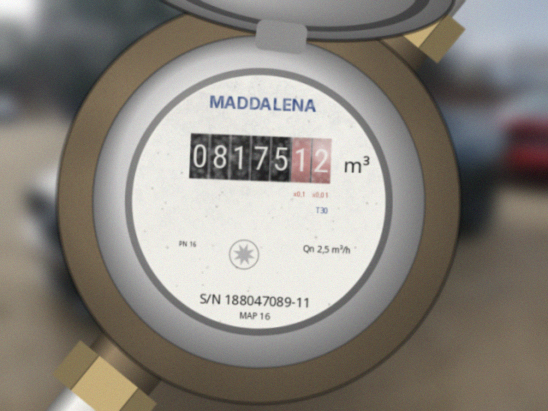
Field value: 8175.12 m³
